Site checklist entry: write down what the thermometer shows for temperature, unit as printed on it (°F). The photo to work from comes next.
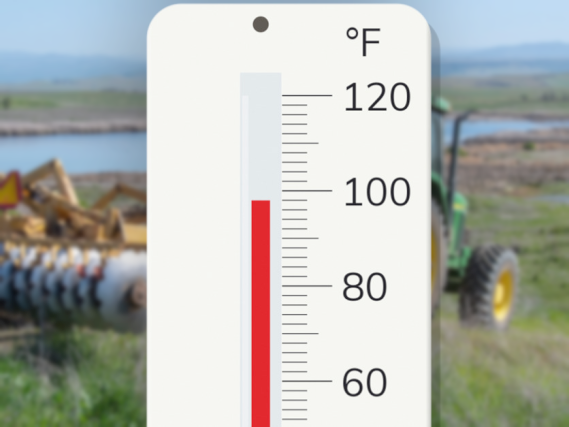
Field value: 98 °F
